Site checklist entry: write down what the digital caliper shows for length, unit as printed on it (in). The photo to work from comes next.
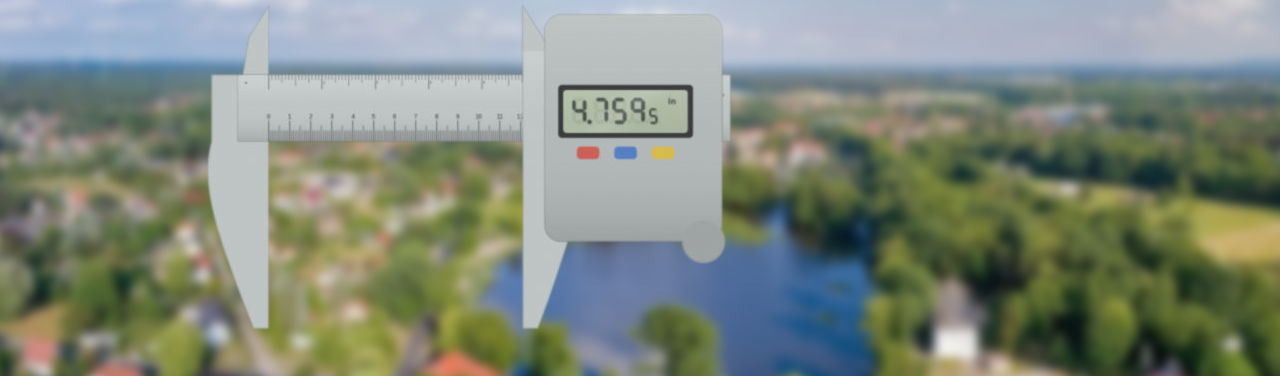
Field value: 4.7595 in
